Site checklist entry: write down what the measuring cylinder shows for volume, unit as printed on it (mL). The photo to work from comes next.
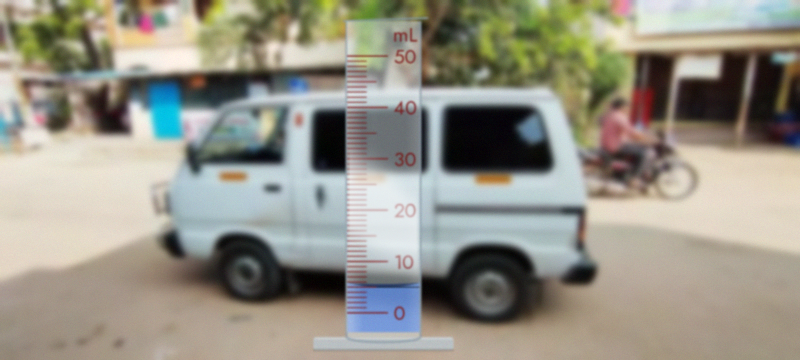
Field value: 5 mL
